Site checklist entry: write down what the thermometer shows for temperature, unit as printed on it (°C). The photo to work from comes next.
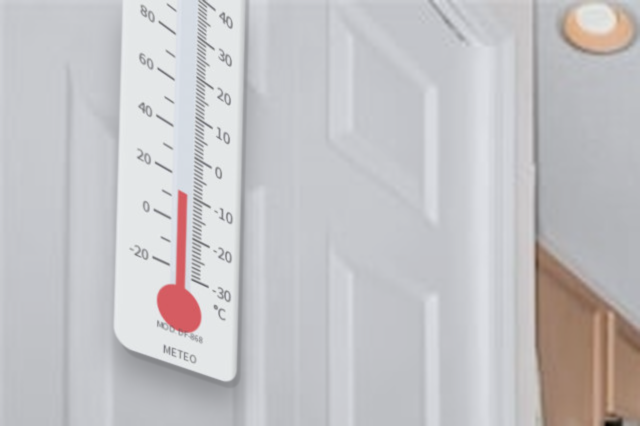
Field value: -10 °C
